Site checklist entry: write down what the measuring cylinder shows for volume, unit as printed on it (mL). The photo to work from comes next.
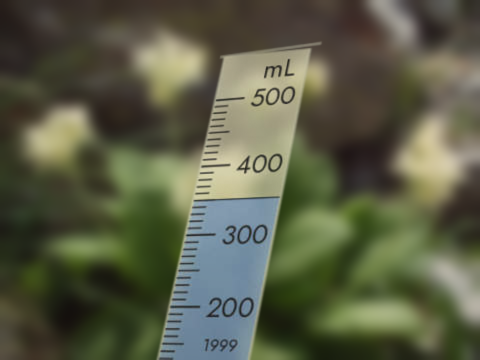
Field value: 350 mL
